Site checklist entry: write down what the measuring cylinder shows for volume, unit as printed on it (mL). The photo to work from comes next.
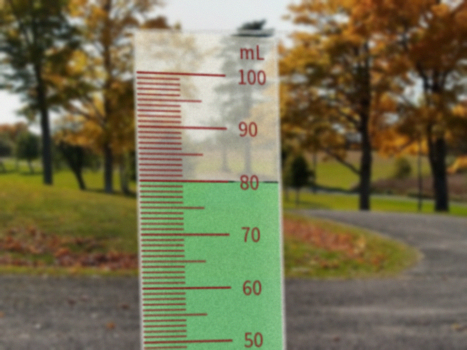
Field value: 80 mL
